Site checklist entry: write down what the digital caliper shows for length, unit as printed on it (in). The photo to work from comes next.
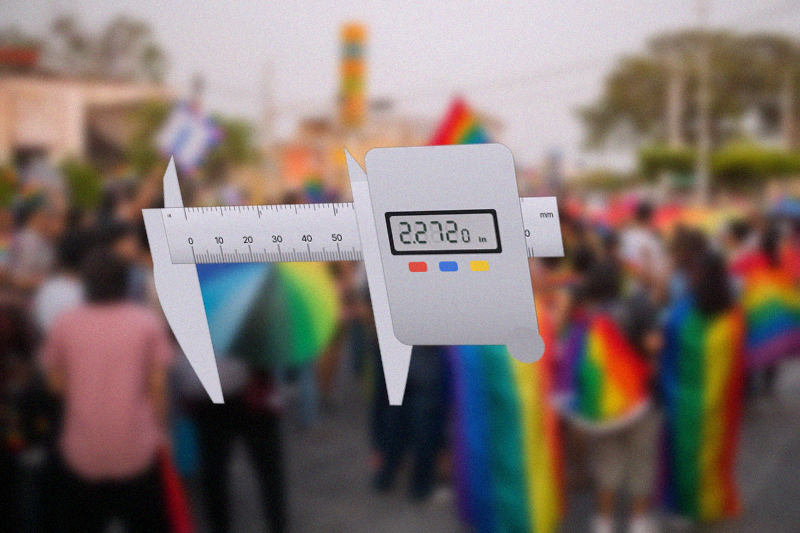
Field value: 2.2720 in
